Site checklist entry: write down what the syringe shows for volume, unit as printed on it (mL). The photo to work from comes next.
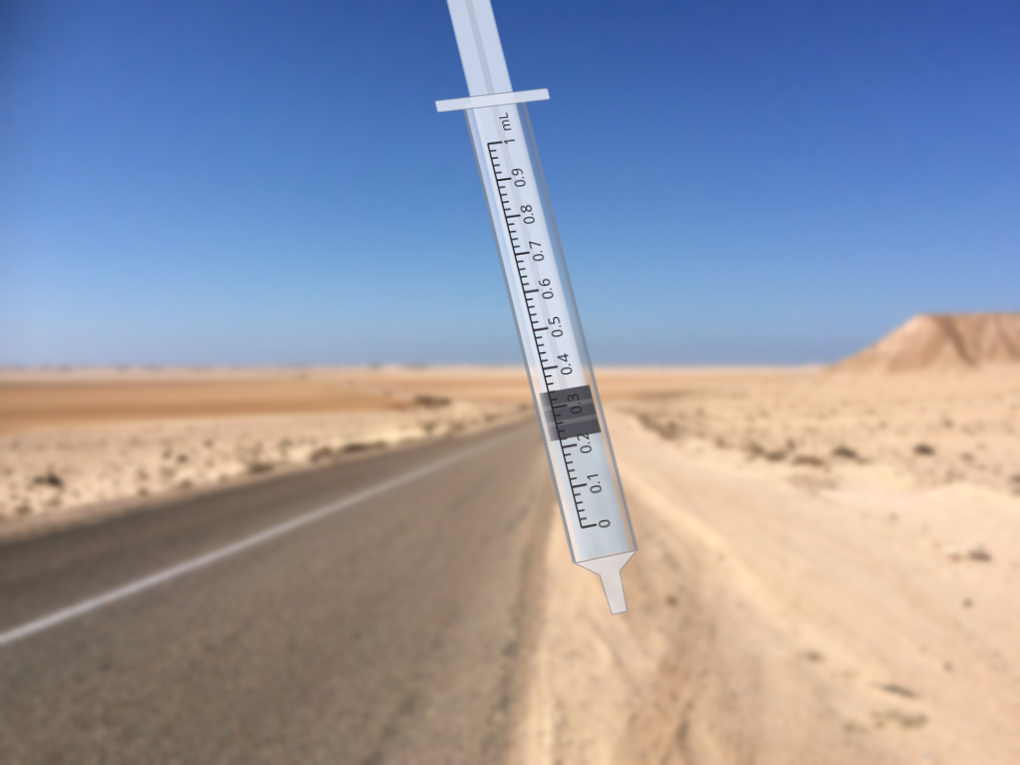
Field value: 0.22 mL
